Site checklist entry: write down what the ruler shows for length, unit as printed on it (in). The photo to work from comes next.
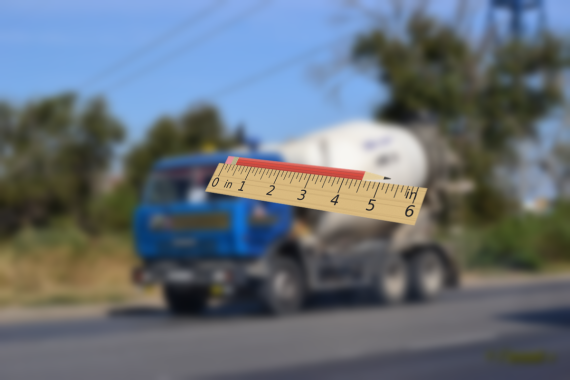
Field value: 5.25 in
